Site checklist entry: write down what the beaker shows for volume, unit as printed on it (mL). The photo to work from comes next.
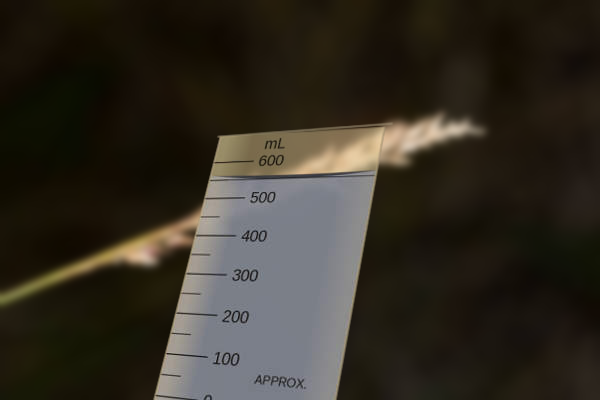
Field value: 550 mL
